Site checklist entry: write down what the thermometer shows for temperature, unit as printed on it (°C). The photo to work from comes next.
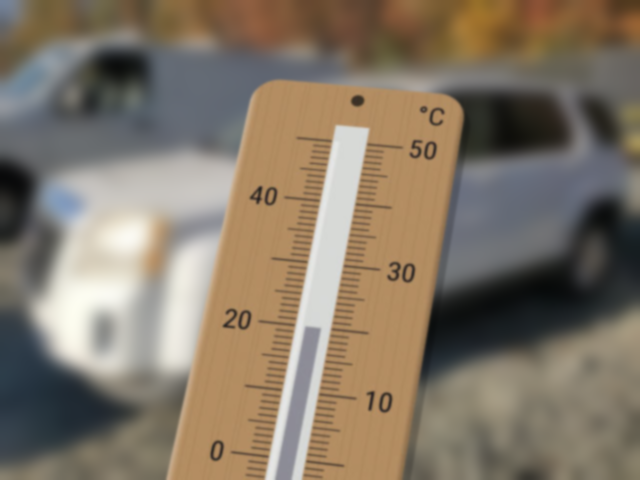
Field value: 20 °C
